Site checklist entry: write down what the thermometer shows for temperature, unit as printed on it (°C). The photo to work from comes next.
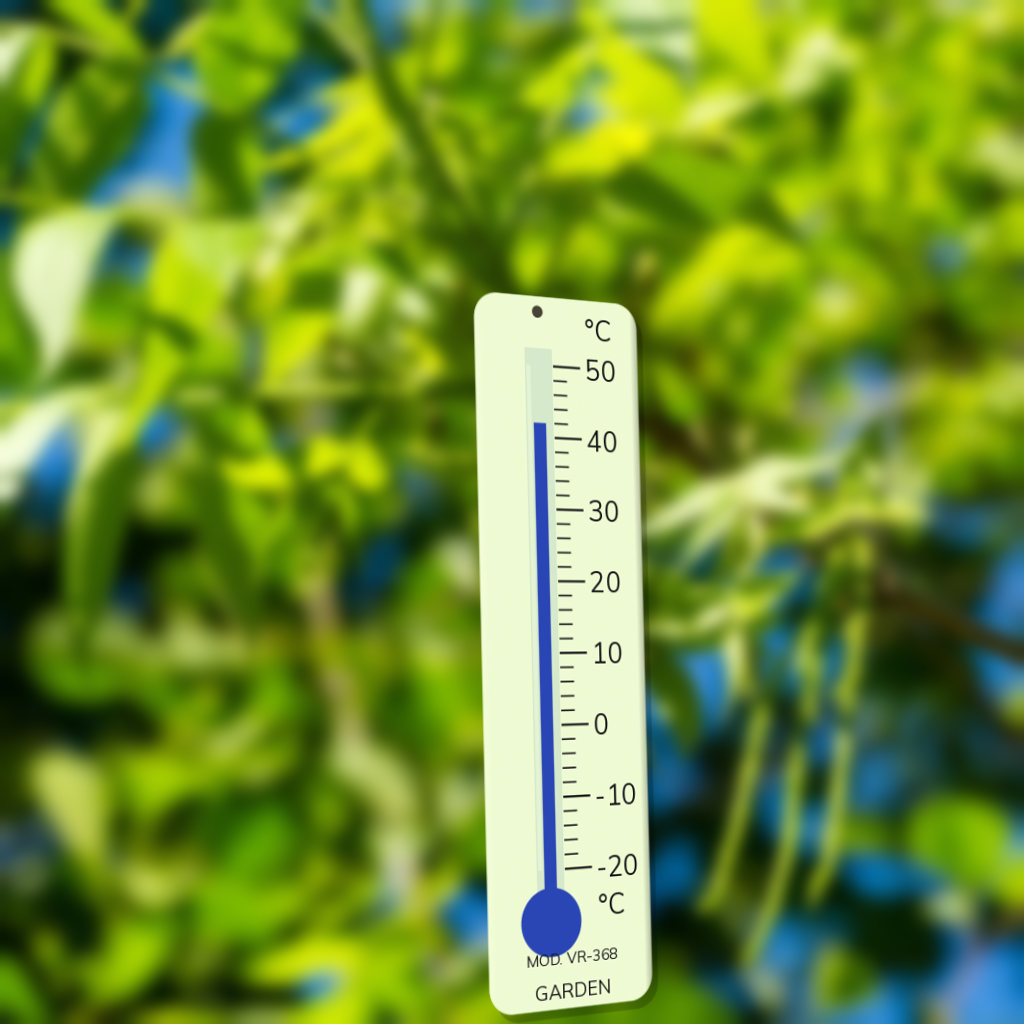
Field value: 42 °C
